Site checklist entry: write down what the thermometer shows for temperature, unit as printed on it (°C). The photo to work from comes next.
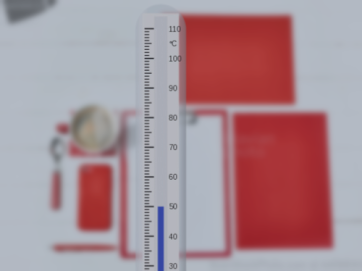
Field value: 50 °C
